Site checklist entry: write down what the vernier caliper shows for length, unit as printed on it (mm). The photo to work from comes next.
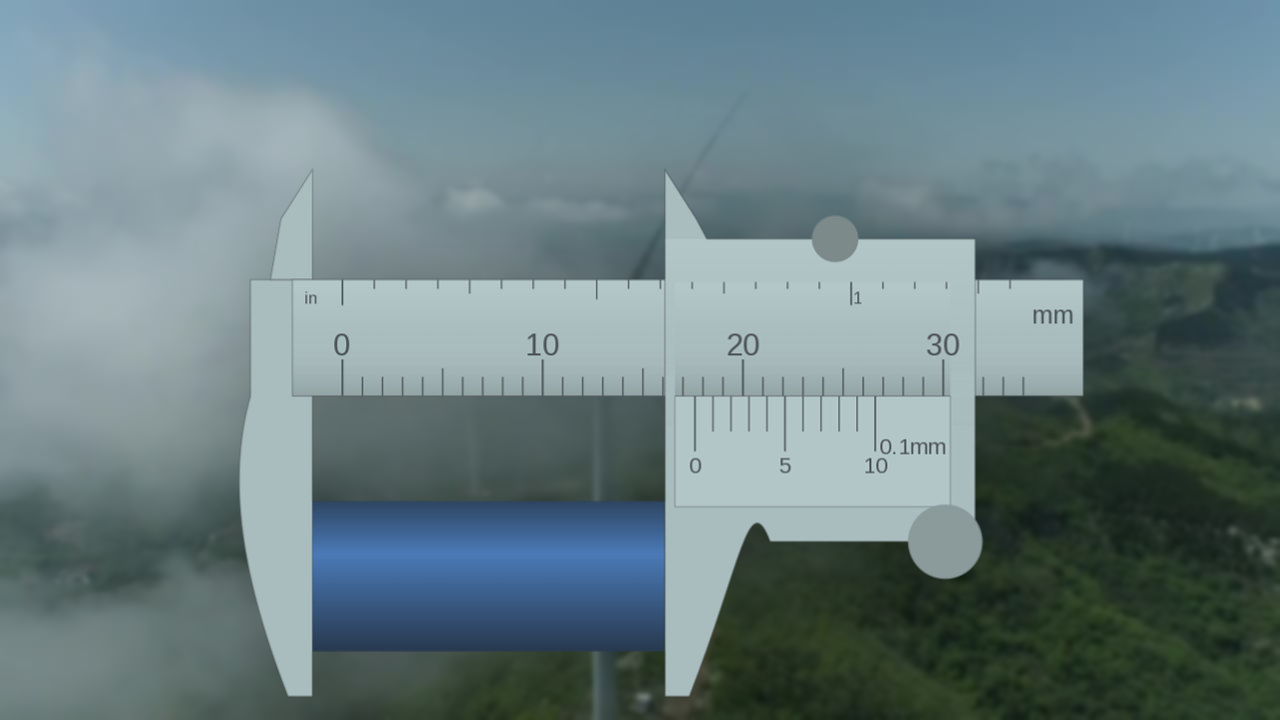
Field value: 17.6 mm
